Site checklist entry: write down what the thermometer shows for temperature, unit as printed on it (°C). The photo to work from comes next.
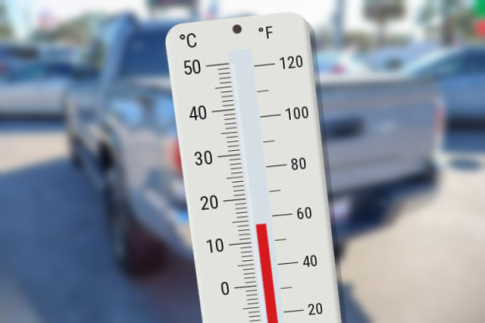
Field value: 14 °C
